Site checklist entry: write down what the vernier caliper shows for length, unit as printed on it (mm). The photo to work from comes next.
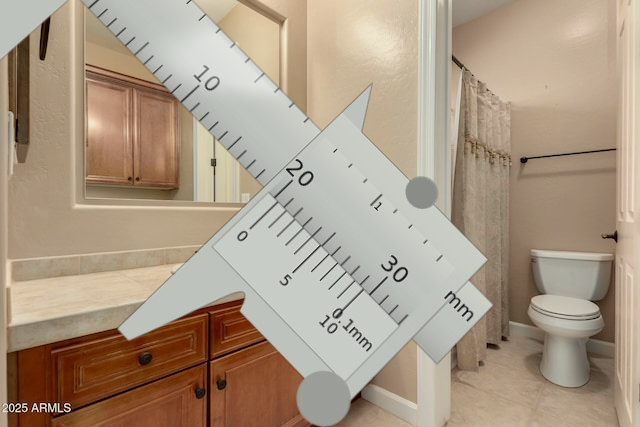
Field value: 20.4 mm
